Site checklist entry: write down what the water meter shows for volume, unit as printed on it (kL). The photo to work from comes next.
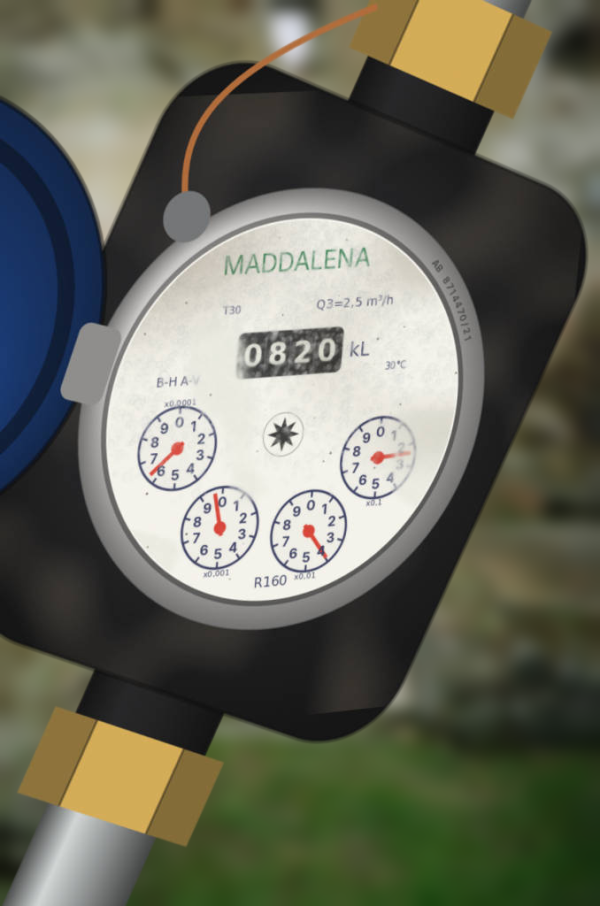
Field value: 820.2396 kL
